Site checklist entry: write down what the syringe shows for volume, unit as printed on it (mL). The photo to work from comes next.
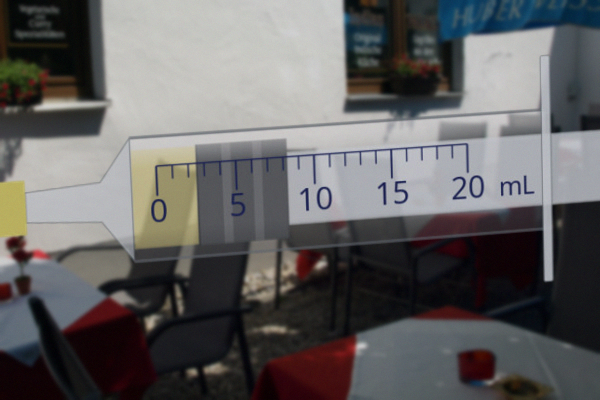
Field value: 2.5 mL
